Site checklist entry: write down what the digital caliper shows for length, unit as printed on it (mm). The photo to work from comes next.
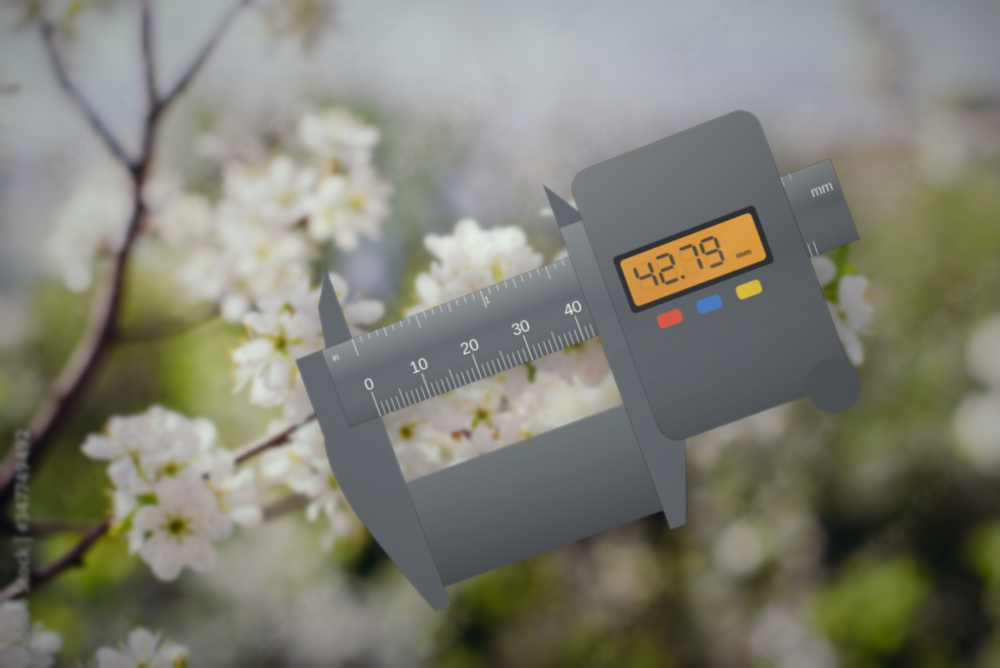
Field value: 42.79 mm
